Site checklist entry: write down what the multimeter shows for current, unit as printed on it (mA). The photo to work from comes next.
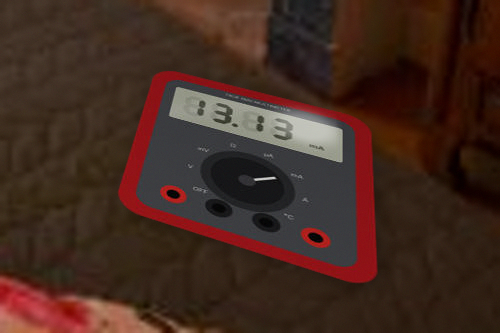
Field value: 13.13 mA
